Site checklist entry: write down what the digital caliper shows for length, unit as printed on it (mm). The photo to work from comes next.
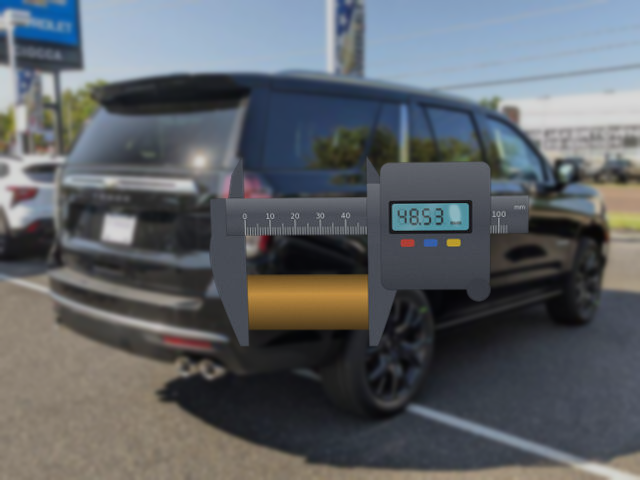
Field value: 48.53 mm
